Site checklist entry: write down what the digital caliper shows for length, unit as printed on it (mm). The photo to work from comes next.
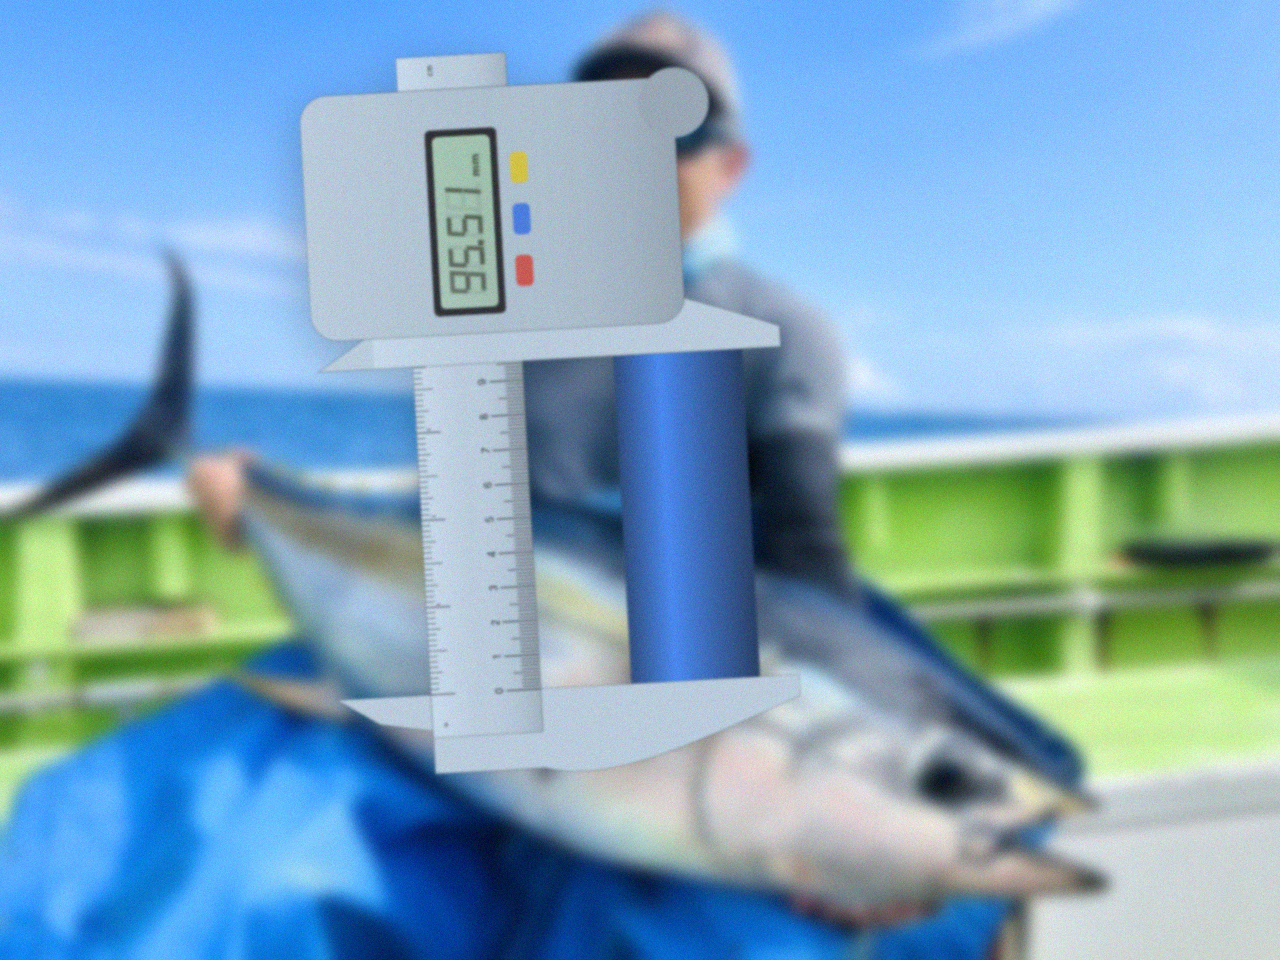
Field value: 95.51 mm
